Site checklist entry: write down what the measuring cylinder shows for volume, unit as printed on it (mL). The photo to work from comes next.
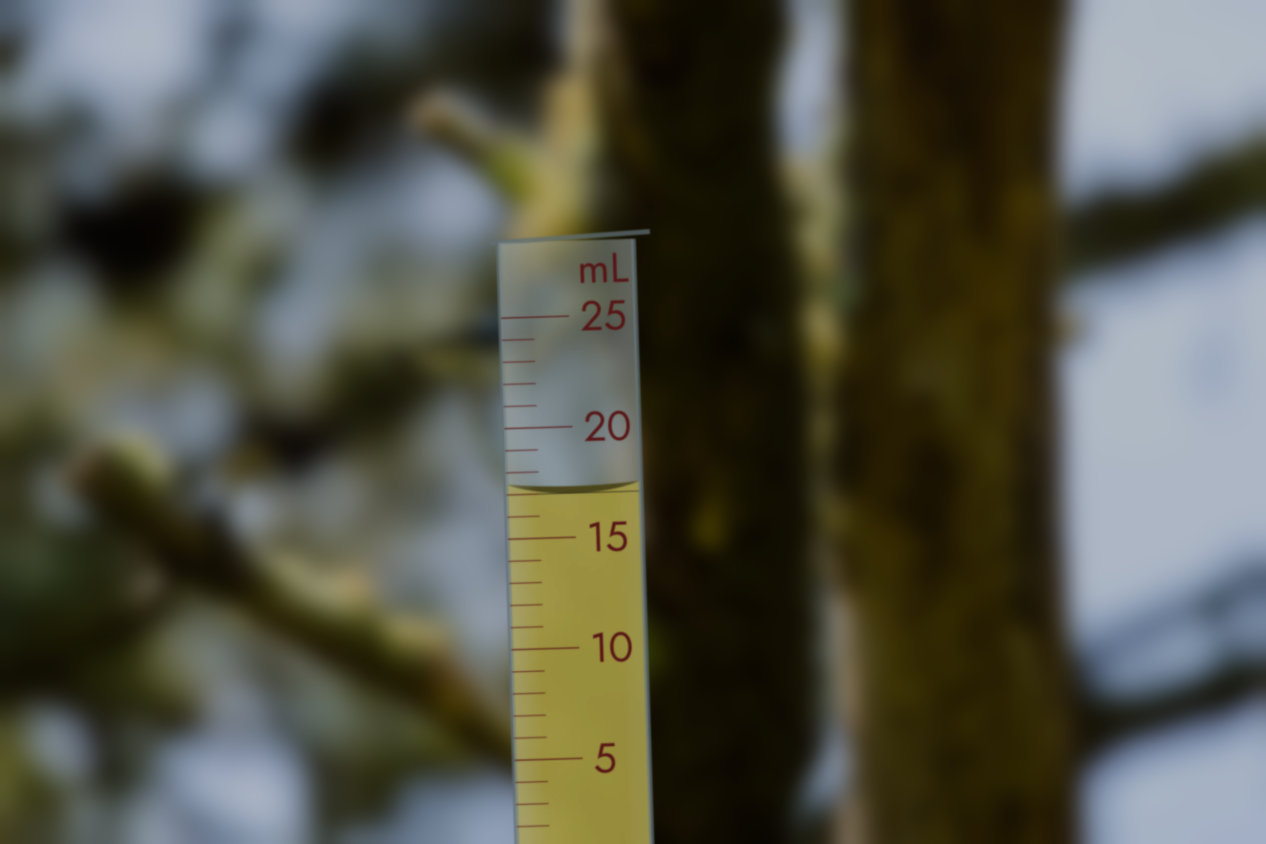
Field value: 17 mL
